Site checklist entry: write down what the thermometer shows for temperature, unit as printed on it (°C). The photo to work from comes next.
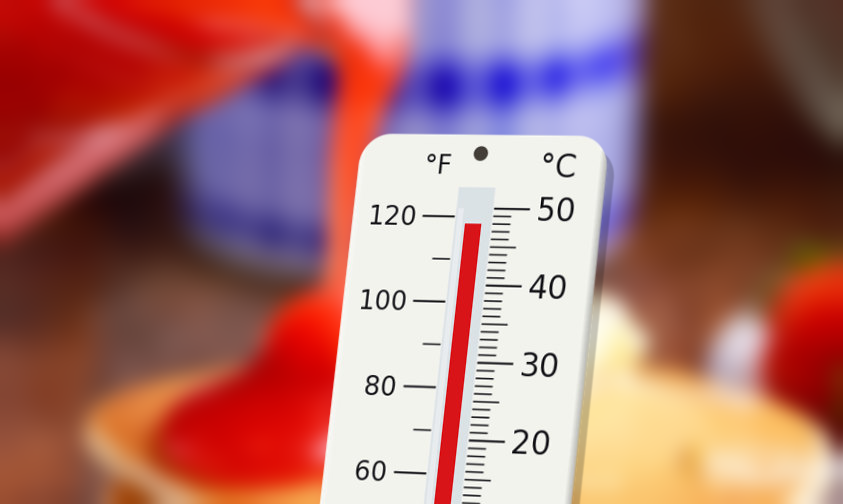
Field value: 48 °C
